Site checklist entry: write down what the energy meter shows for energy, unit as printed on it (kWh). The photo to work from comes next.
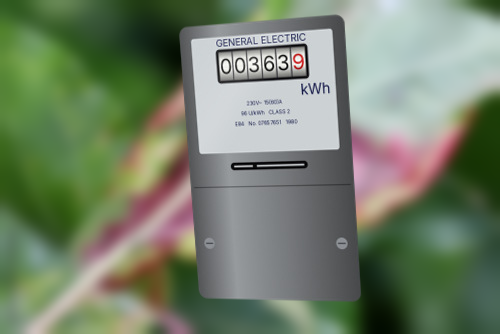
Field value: 363.9 kWh
